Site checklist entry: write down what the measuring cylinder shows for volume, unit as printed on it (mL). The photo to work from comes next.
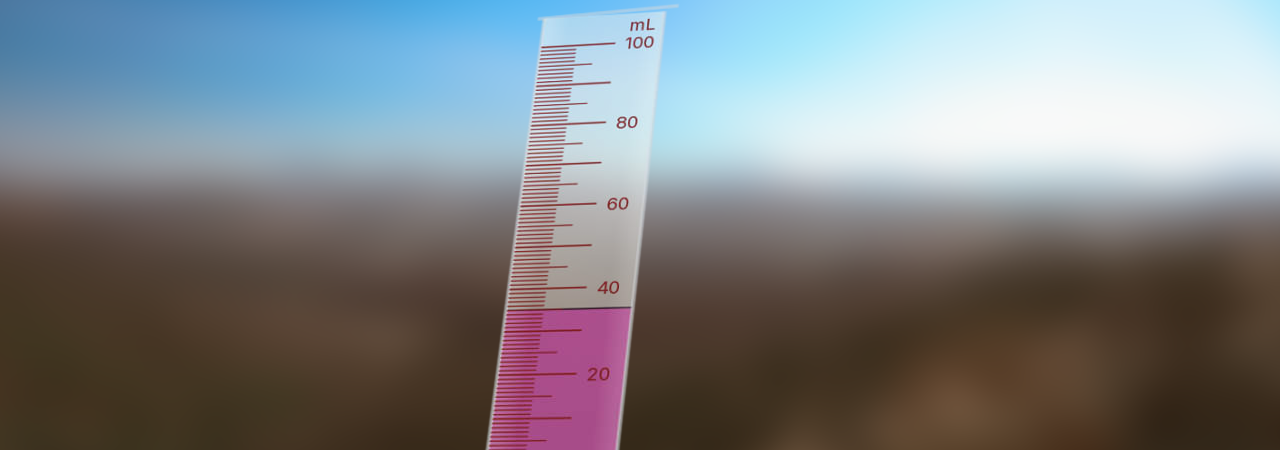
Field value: 35 mL
